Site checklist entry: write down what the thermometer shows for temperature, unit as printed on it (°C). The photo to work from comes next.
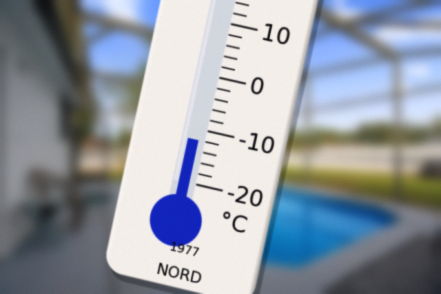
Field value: -12 °C
